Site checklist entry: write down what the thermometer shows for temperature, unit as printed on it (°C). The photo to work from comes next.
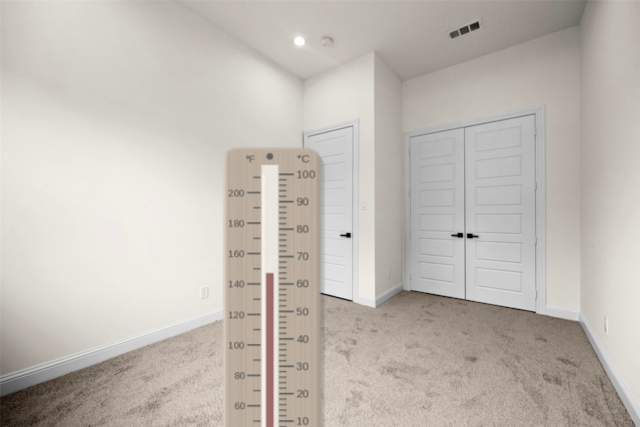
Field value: 64 °C
